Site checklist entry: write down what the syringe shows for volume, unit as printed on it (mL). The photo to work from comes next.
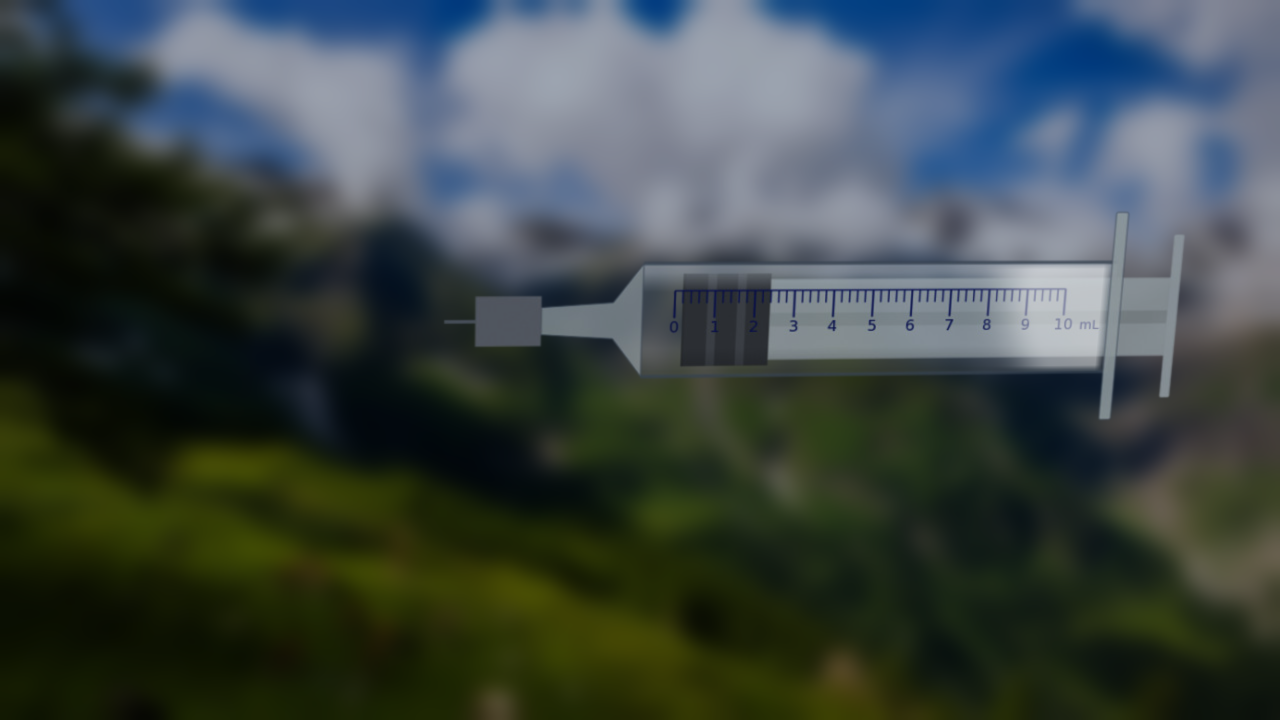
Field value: 0.2 mL
